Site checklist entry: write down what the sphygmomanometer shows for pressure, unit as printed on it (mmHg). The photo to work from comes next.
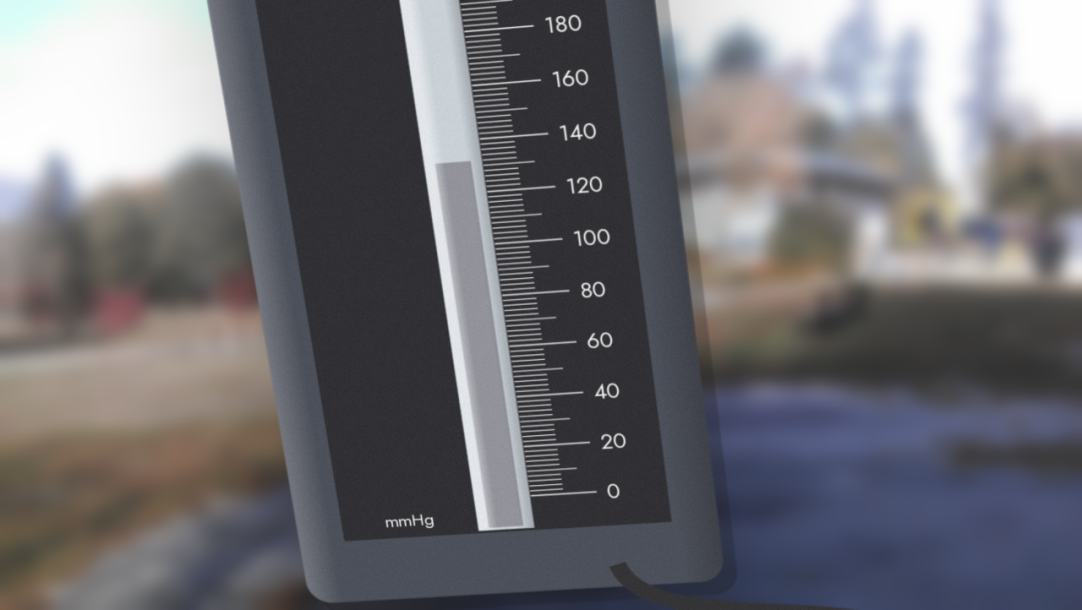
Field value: 132 mmHg
